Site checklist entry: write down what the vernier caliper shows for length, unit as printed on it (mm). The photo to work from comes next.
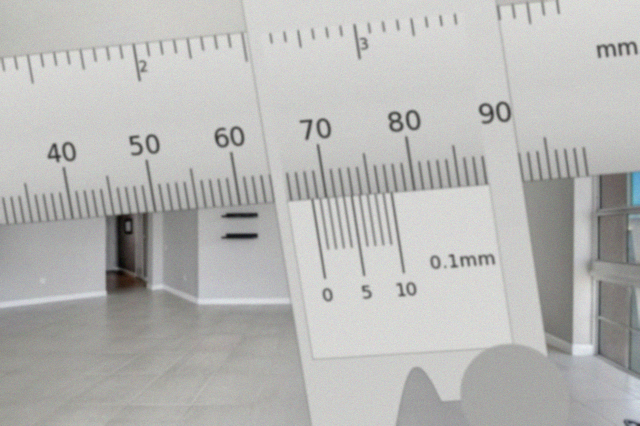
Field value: 68.4 mm
